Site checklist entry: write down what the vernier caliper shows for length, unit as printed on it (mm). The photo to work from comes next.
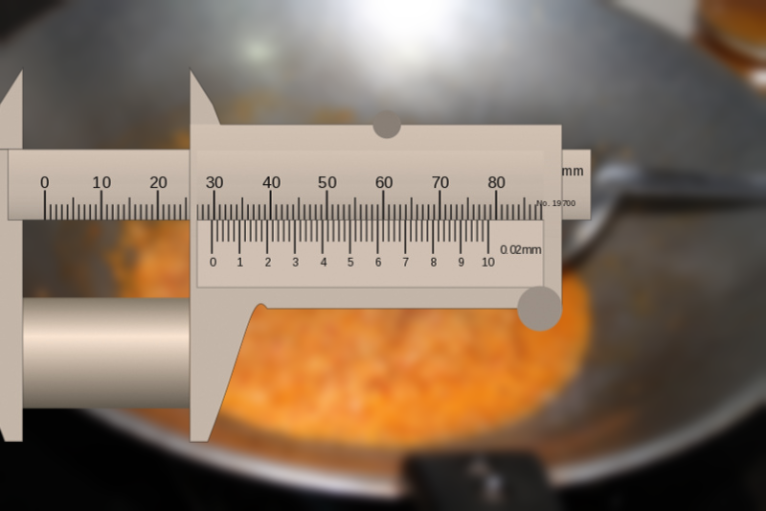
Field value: 29.6 mm
